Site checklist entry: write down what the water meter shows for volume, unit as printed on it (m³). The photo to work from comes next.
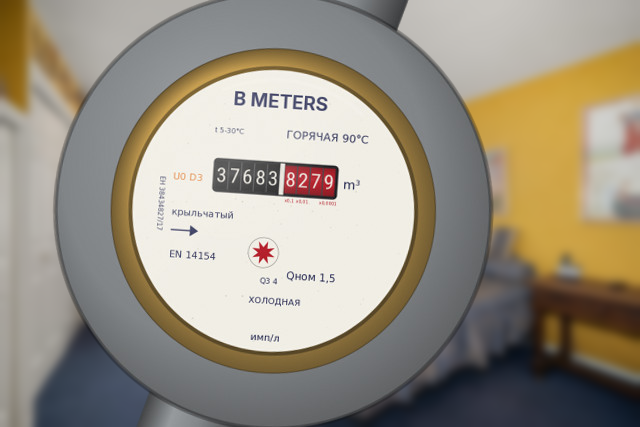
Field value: 37683.8279 m³
